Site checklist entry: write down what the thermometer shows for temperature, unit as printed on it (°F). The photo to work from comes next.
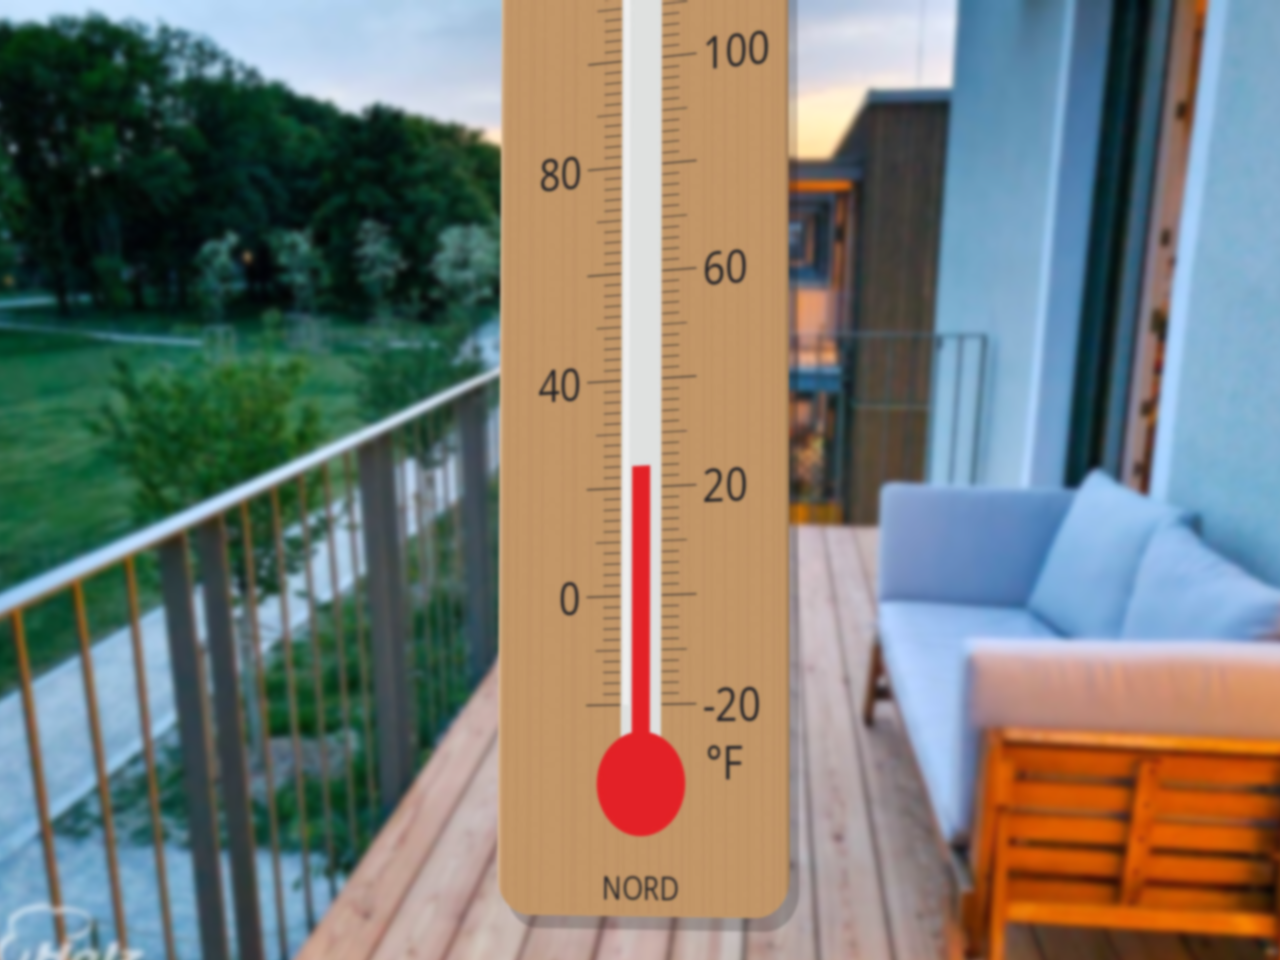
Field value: 24 °F
